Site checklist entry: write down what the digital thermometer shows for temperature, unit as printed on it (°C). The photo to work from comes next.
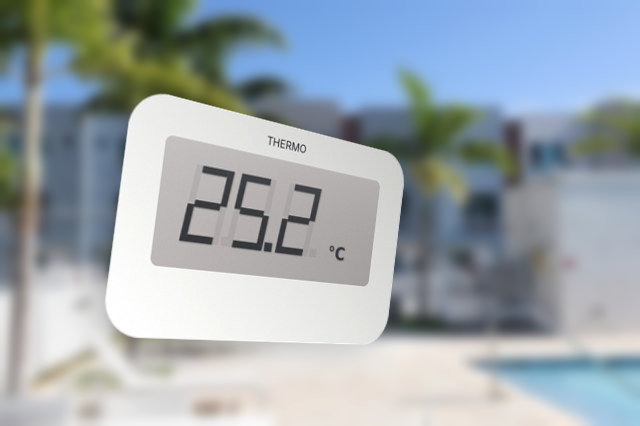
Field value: 25.2 °C
